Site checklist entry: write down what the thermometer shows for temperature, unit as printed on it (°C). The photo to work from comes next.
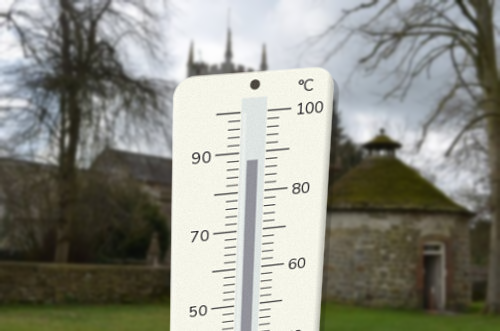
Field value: 88 °C
